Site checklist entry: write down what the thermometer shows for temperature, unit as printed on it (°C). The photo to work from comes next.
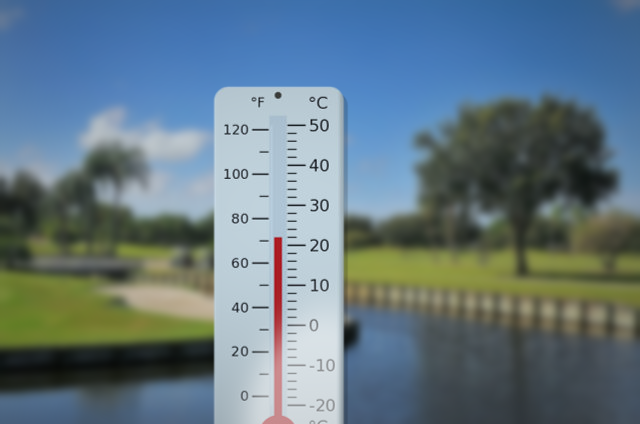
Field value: 22 °C
